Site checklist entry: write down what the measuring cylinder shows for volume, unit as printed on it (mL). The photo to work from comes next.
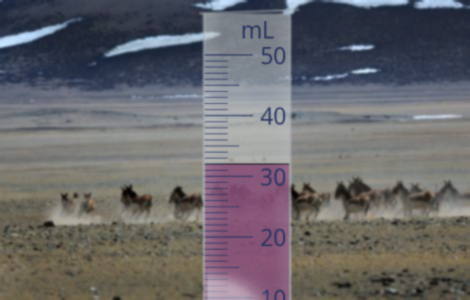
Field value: 32 mL
